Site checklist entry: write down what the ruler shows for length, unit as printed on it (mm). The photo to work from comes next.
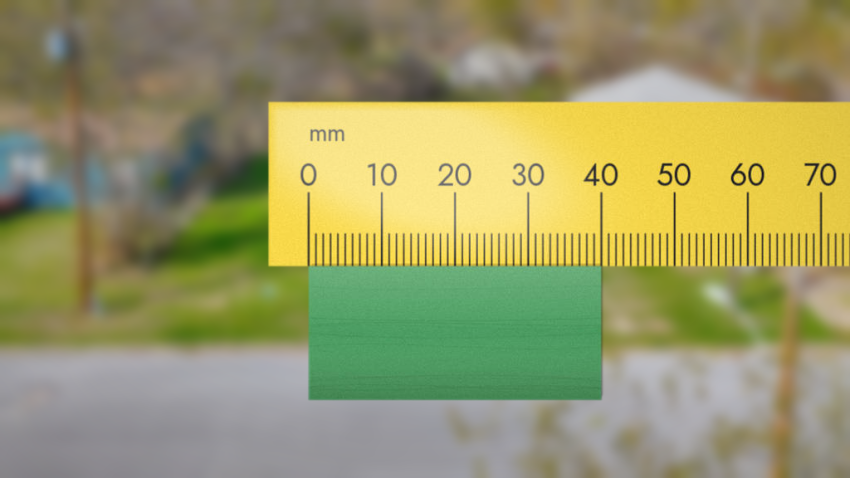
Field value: 40 mm
